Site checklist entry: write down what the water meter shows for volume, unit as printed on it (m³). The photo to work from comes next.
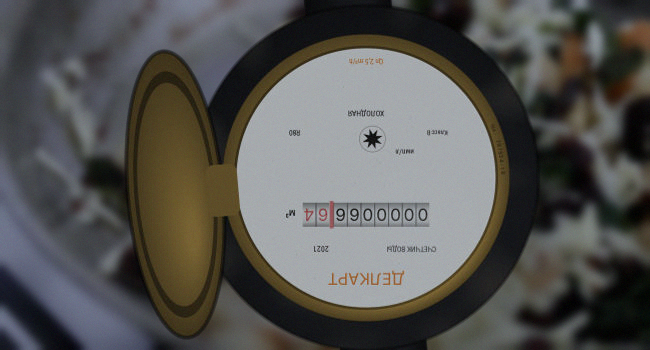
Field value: 66.64 m³
